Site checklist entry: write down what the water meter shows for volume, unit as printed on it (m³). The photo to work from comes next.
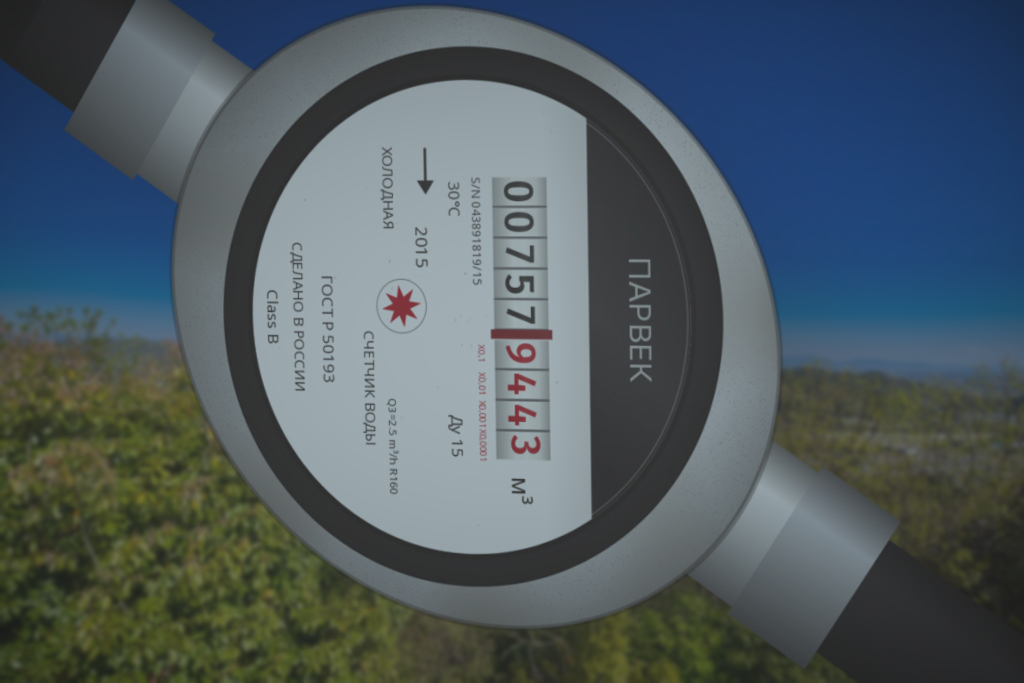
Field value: 757.9443 m³
